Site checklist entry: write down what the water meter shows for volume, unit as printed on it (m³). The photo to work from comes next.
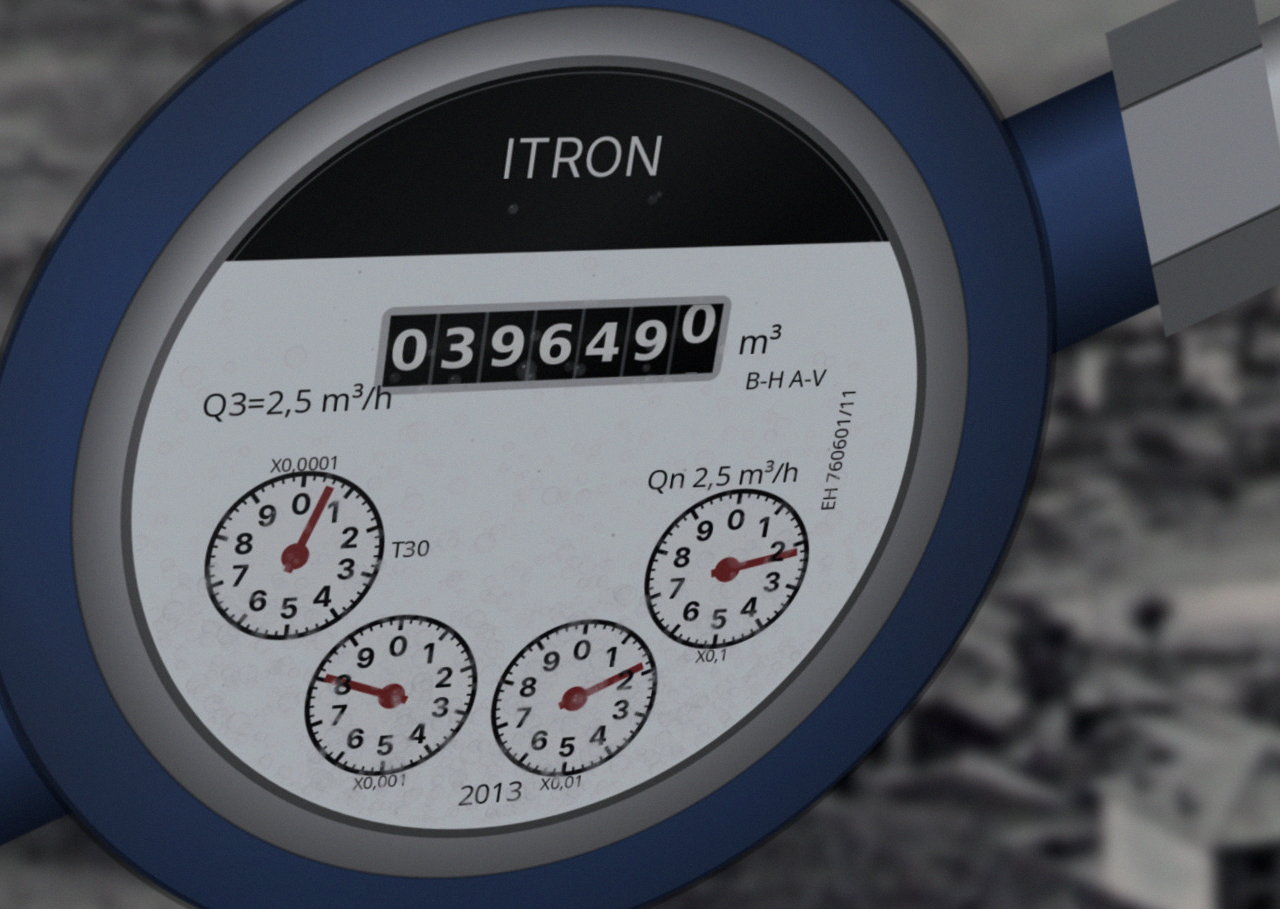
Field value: 396490.2180 m³
